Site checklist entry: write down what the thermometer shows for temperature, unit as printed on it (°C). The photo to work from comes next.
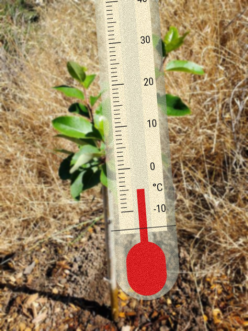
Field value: -5 °C
